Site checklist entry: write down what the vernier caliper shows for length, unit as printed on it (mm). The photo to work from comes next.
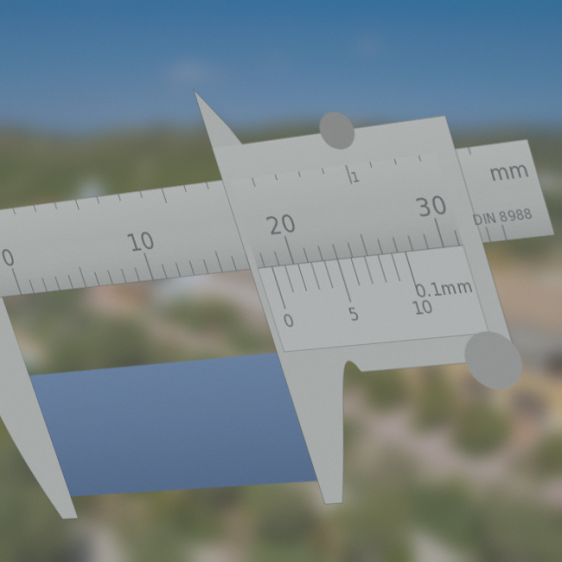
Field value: 18.5 mm
